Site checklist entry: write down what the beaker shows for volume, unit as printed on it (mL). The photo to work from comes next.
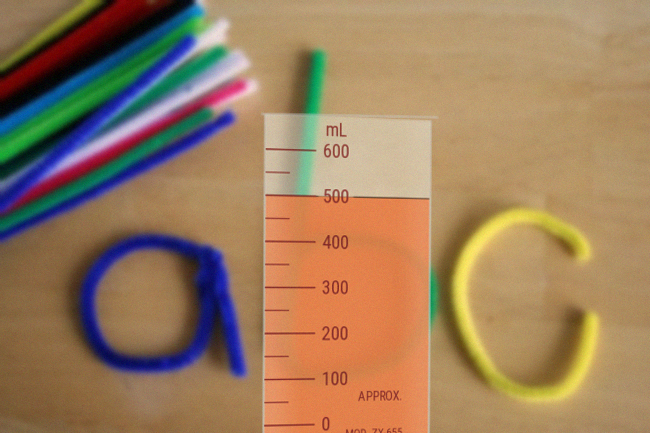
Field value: 500 mL
